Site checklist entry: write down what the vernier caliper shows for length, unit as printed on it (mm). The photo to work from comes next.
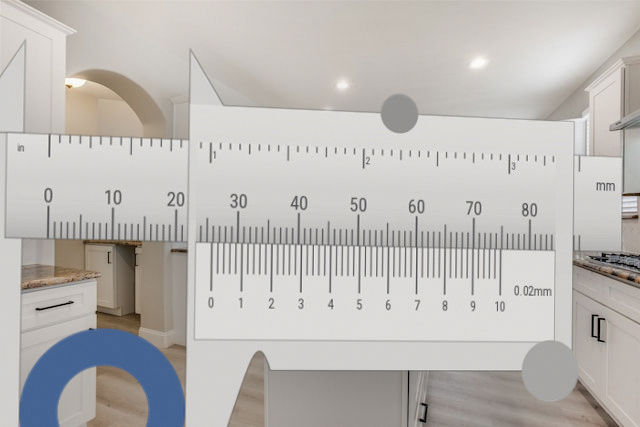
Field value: 25.8 mm
